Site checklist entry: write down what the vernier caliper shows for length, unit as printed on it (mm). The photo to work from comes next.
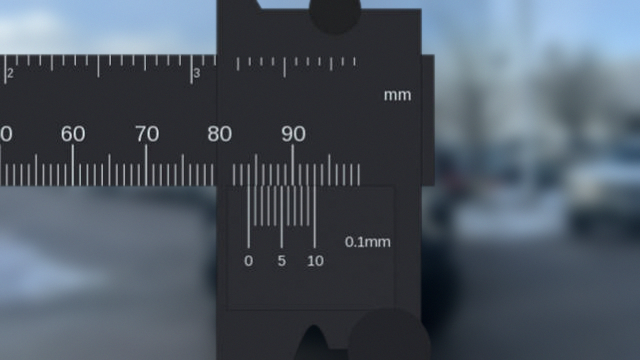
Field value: 84.0 mm
